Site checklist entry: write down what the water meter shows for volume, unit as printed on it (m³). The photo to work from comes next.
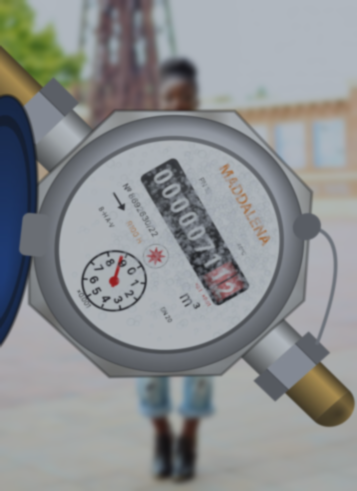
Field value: 71.118 m³
